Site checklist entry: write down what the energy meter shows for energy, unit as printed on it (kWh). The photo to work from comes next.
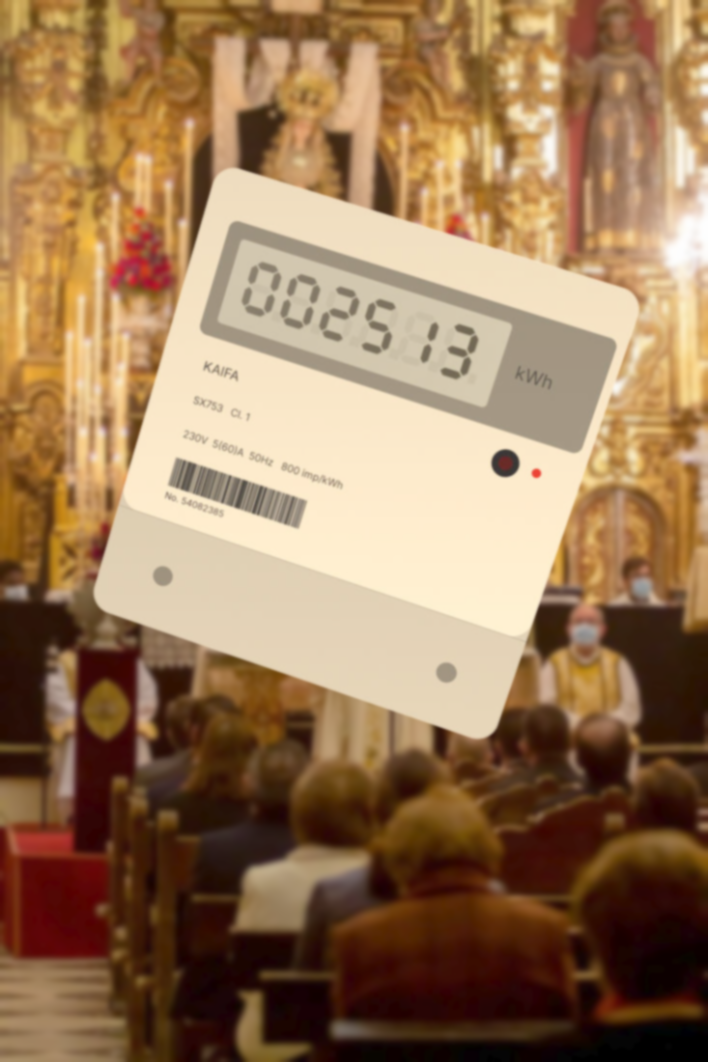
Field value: 2513 kWh
